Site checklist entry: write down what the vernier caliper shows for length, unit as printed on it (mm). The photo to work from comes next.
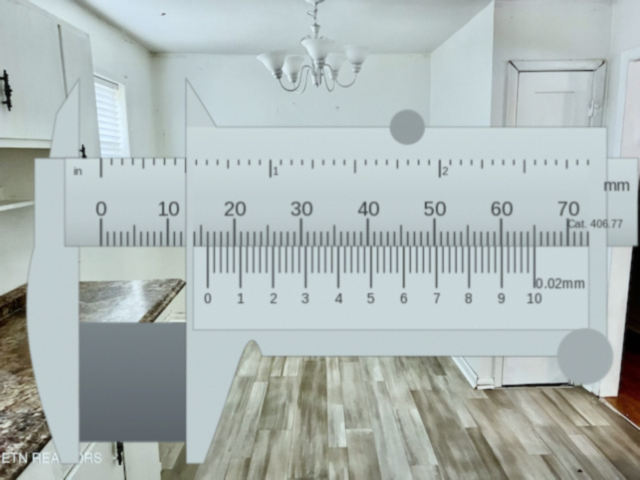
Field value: 16.0 mm
